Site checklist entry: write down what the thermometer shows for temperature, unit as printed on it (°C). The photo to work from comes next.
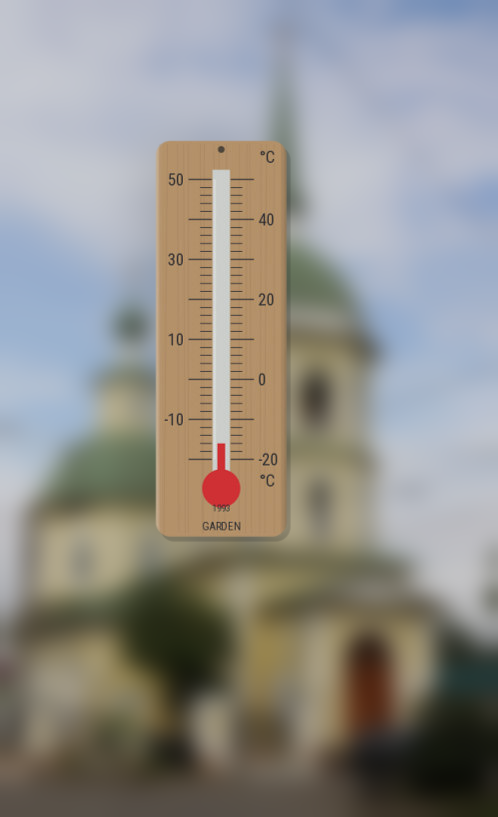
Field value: -16 °C
